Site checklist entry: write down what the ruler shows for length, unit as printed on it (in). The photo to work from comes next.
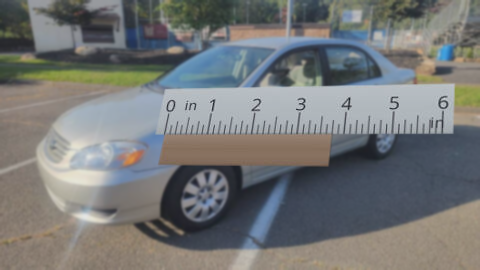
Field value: 3.75 in
